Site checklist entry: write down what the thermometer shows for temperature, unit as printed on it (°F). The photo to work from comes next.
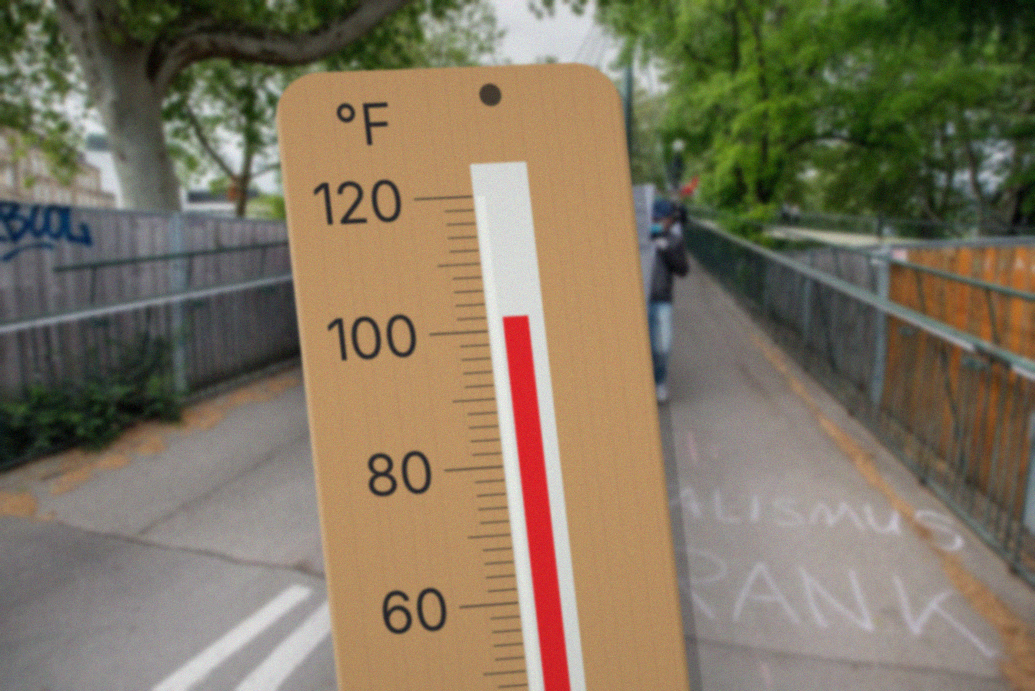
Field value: 102 °F
